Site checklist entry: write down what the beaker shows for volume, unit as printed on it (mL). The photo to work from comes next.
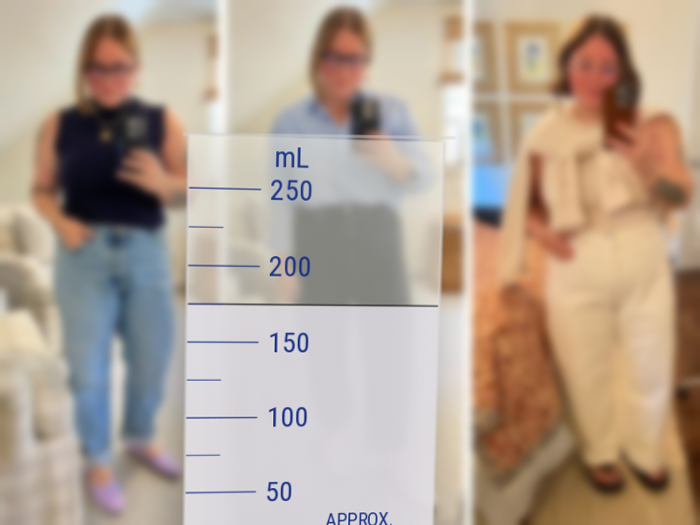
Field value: 175 mL
